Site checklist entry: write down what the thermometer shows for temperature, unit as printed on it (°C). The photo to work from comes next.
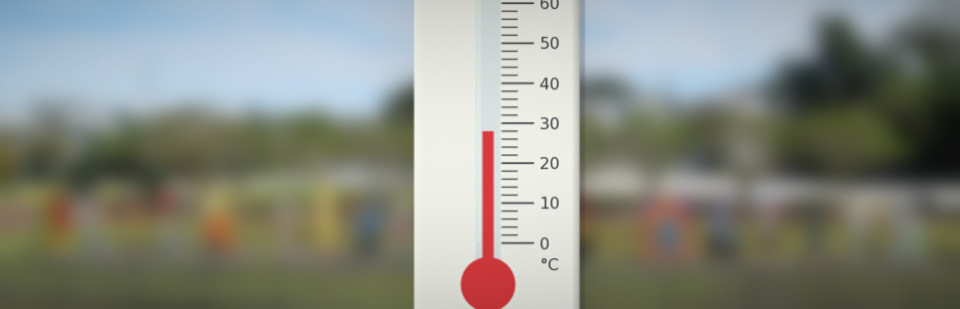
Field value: 28 °C
